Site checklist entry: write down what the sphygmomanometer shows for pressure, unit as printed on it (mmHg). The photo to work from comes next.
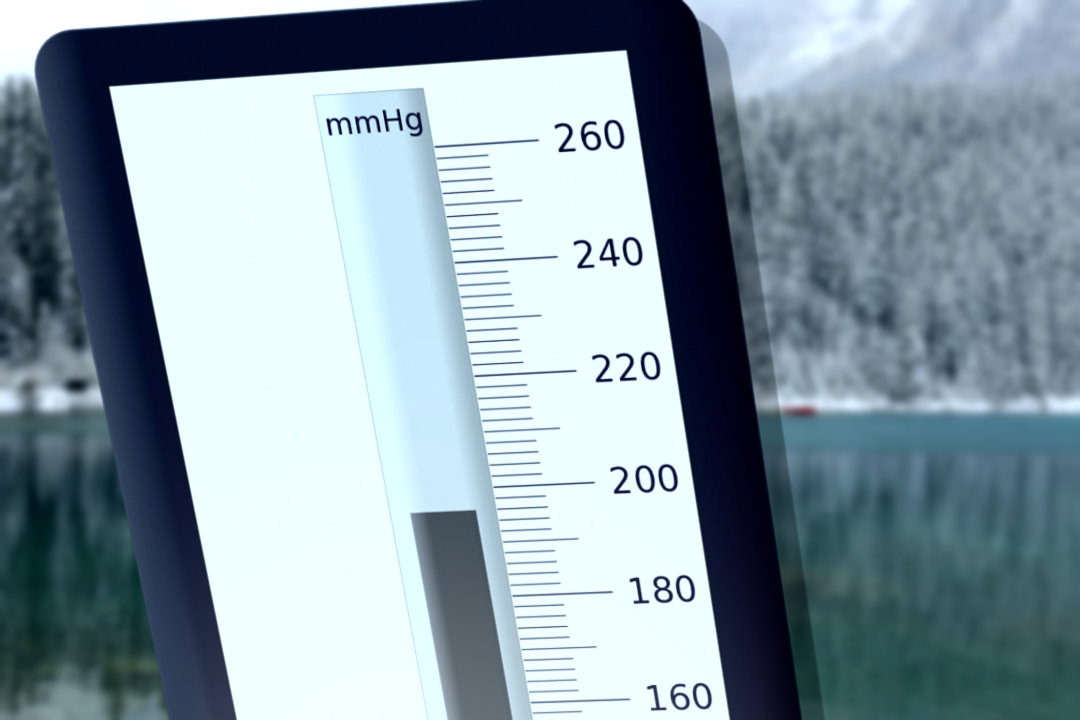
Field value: 196 mmHg
